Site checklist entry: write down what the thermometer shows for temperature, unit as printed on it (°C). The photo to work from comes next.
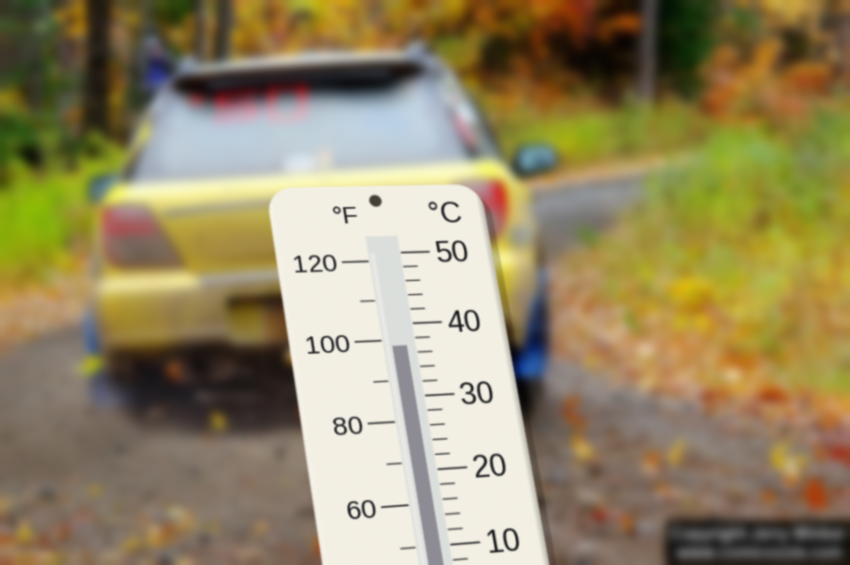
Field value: 37 °C
